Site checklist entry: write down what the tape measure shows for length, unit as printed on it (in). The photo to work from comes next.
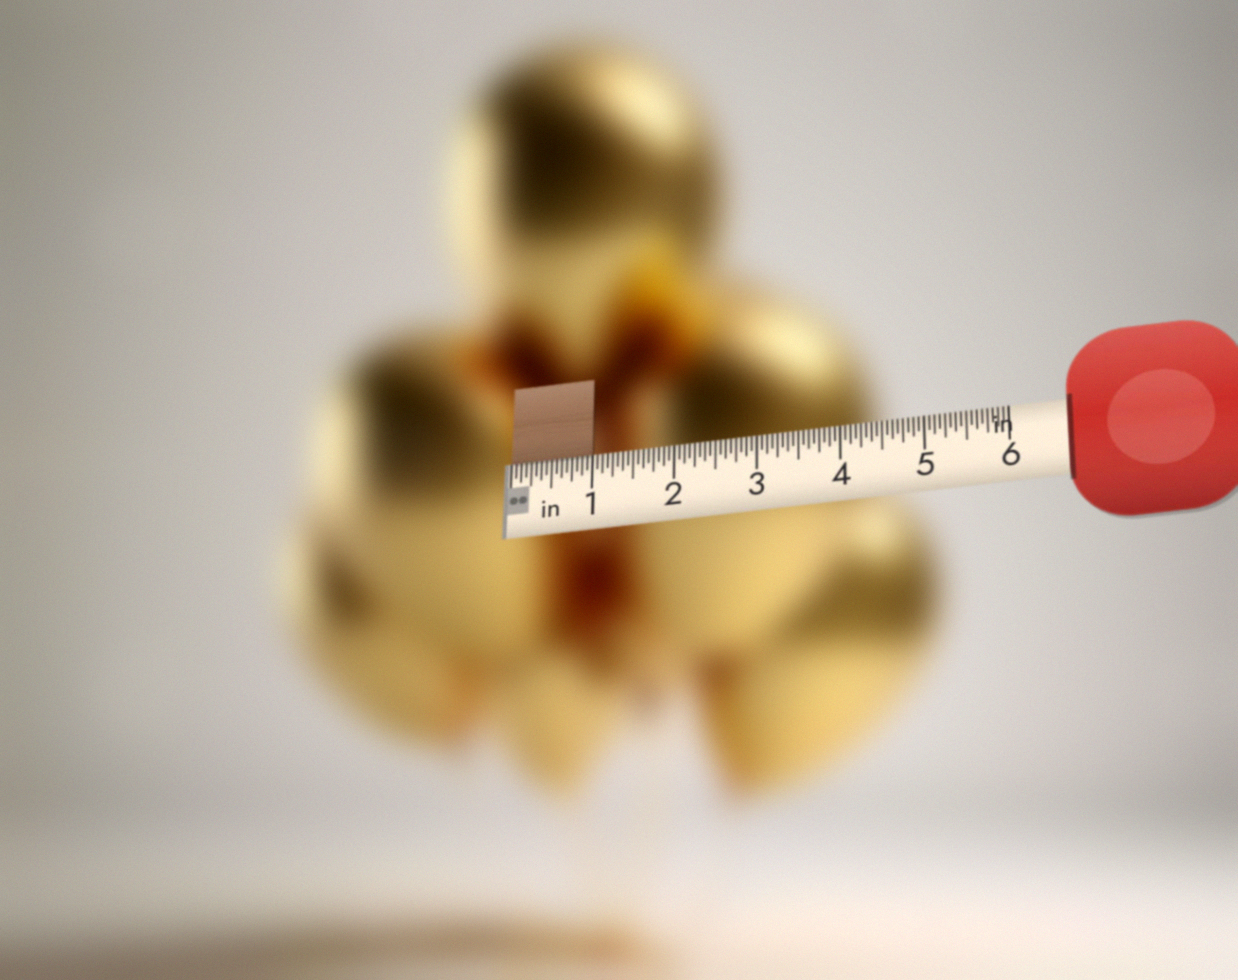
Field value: 1 in
